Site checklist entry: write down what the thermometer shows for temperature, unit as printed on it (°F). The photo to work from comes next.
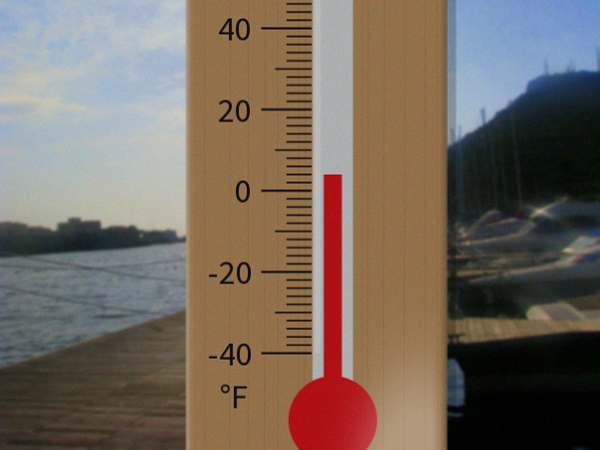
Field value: 4 °F
